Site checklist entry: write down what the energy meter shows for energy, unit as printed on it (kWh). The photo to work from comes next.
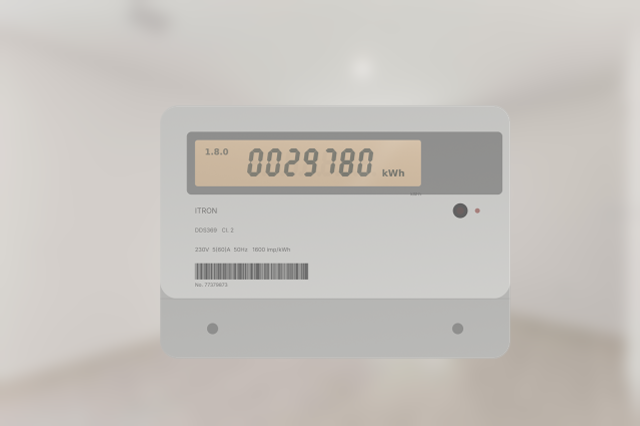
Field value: 29780 kWh
